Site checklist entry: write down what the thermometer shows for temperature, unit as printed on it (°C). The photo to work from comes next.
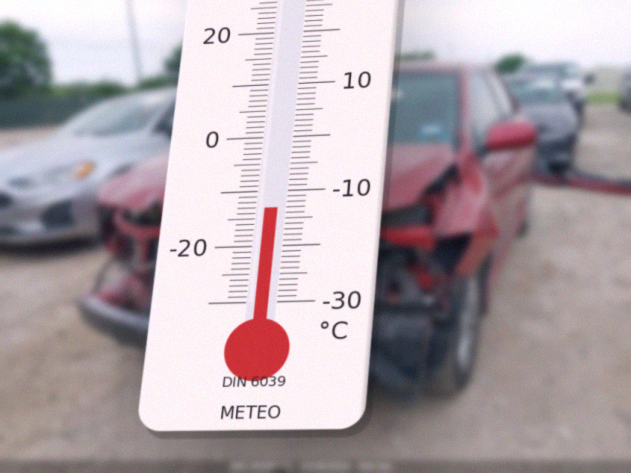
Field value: -13 °C
